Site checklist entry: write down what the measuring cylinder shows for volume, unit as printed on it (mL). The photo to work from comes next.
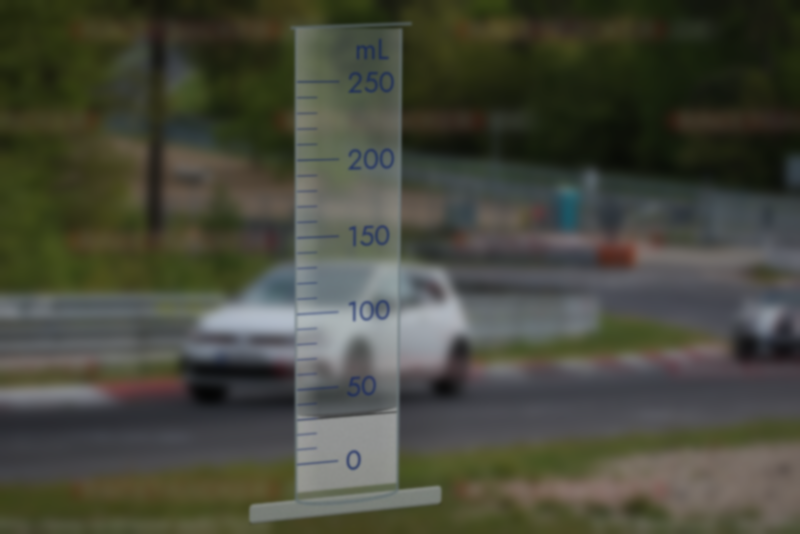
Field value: 30 mL
